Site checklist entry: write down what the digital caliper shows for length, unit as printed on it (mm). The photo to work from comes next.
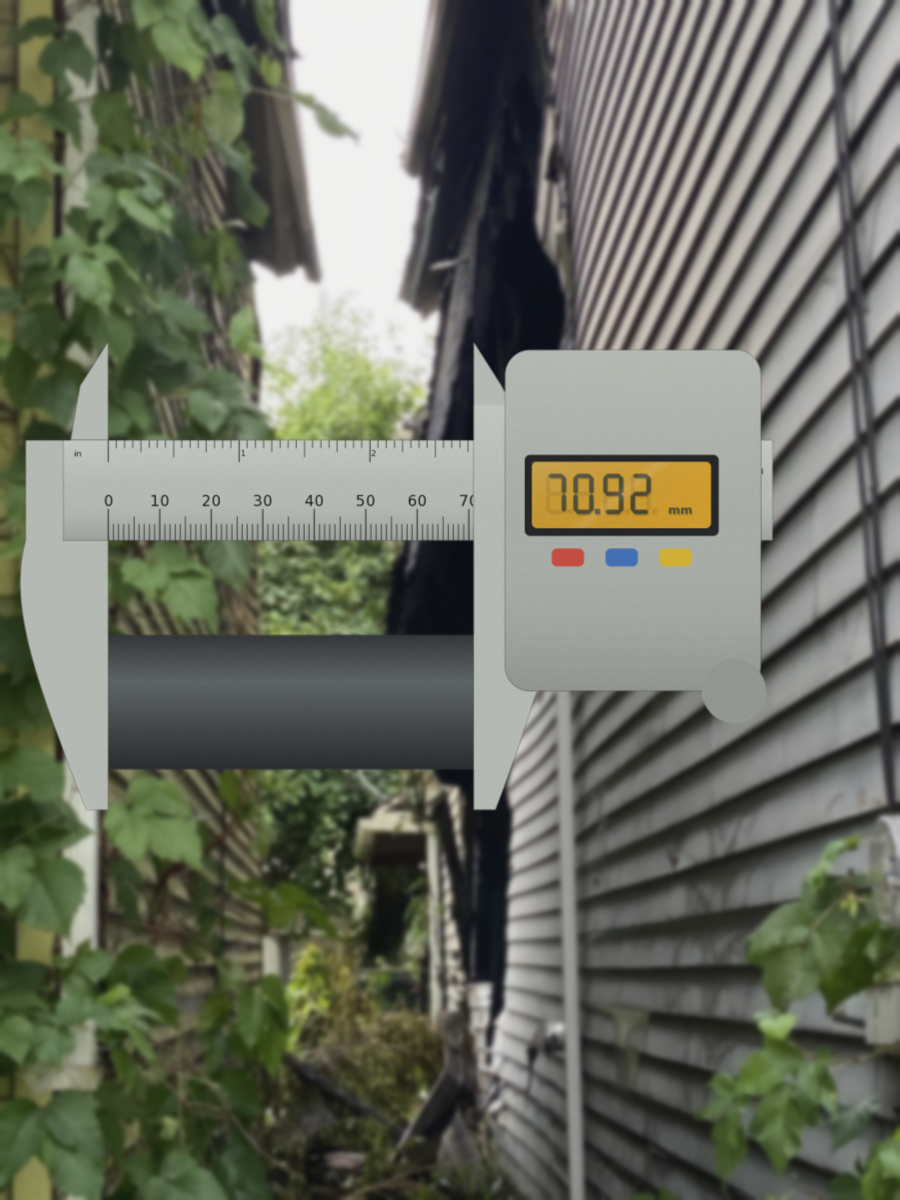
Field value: 70.92 mm
